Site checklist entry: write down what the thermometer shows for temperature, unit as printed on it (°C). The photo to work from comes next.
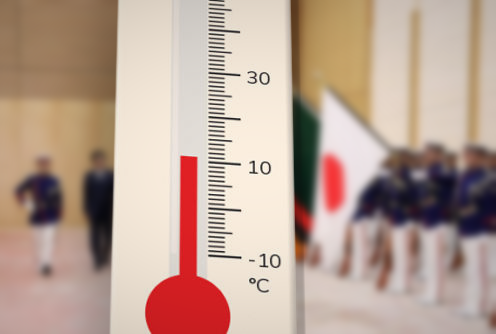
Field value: 11 °C
